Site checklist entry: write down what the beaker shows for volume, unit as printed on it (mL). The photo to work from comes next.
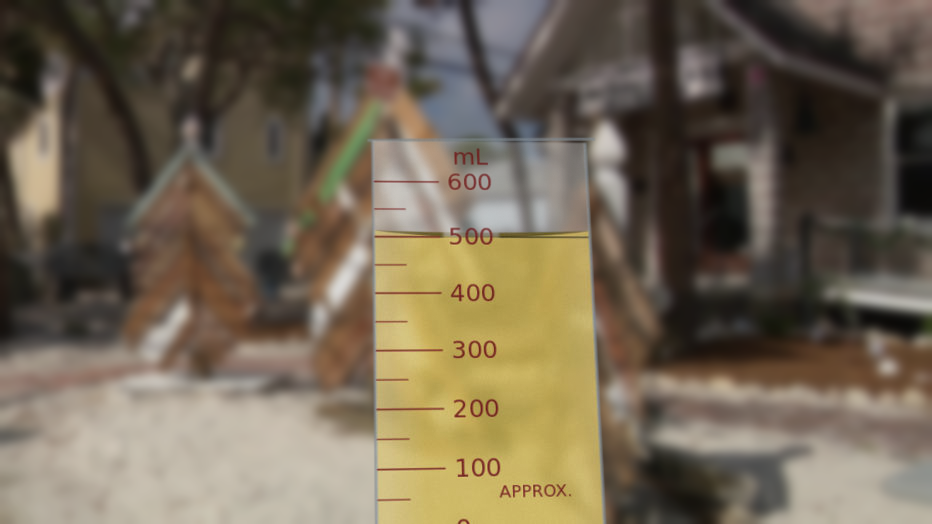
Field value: 500 mL
